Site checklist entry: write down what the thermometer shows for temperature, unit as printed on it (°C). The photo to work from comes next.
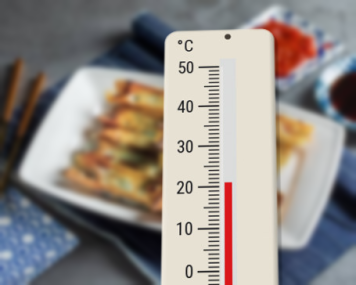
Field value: 21 °C
